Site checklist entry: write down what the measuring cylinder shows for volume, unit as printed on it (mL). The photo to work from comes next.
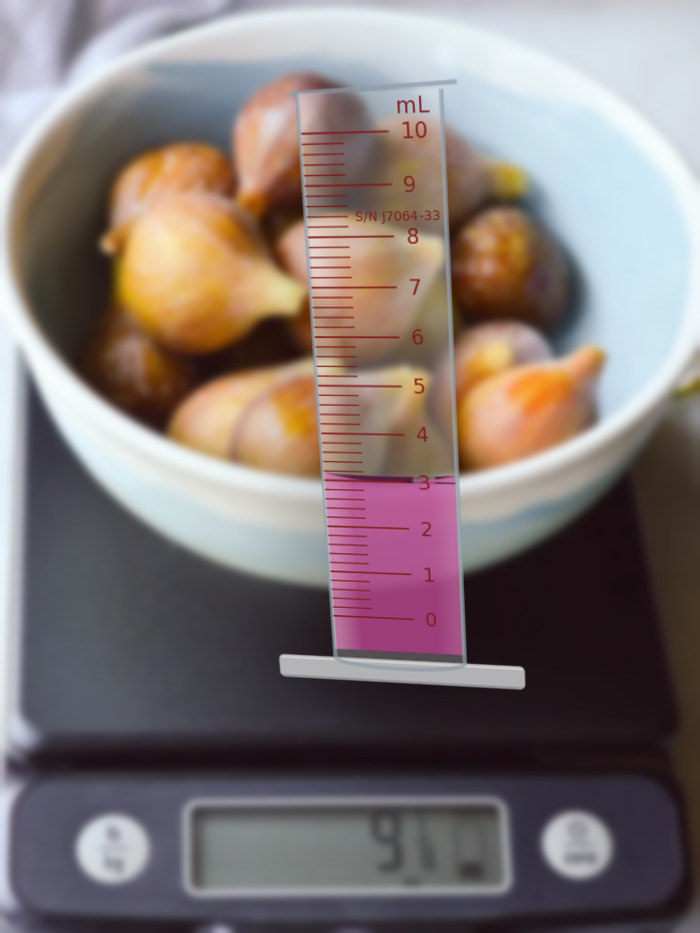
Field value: 3 mL
